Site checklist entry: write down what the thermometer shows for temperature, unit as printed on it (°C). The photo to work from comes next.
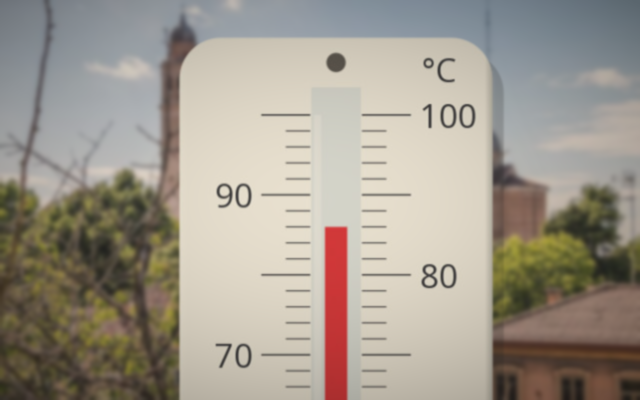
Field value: 86 °C
